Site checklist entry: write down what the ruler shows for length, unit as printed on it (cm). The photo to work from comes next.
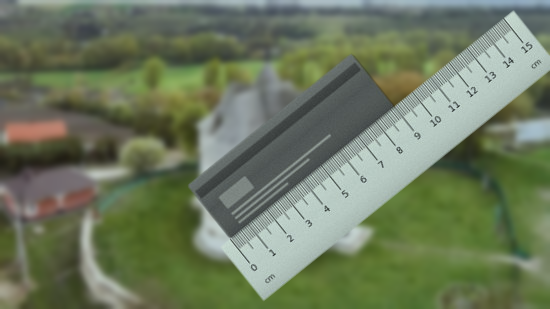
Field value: 9 cm
